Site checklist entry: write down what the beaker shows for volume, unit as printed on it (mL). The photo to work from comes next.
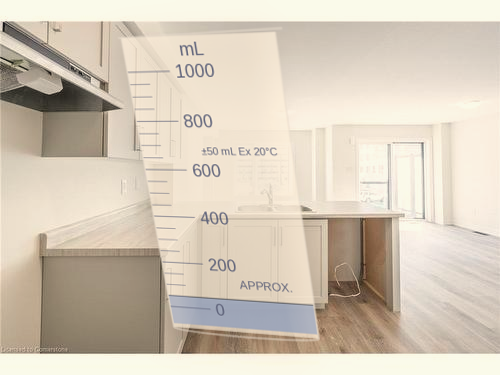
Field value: 50 mL
